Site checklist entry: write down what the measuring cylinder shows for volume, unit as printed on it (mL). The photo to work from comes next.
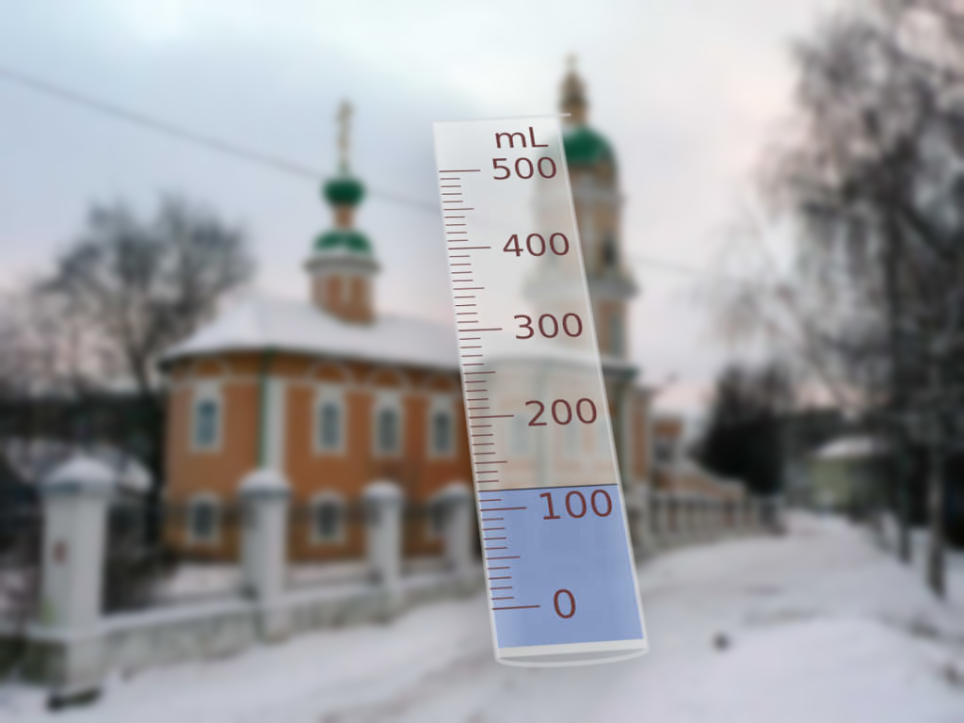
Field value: 120 mL
